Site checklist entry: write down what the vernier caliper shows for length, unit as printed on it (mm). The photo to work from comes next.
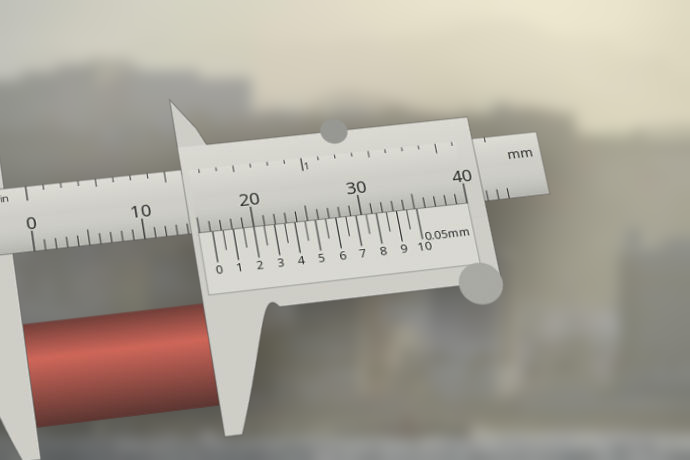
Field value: 16.2 mm
